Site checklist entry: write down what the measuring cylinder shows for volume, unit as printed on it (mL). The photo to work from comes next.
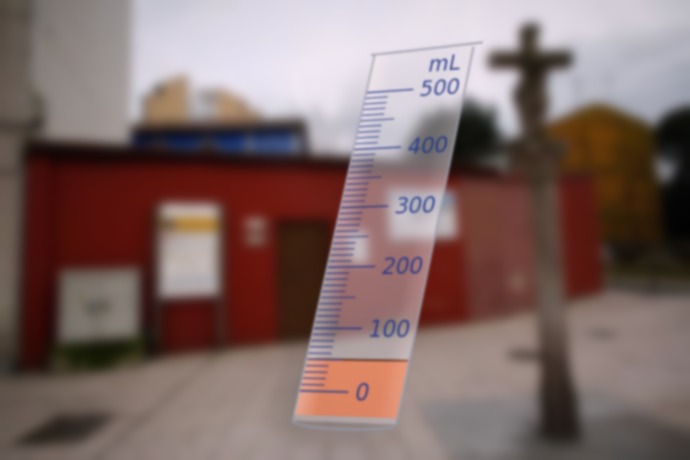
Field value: 50 mL
